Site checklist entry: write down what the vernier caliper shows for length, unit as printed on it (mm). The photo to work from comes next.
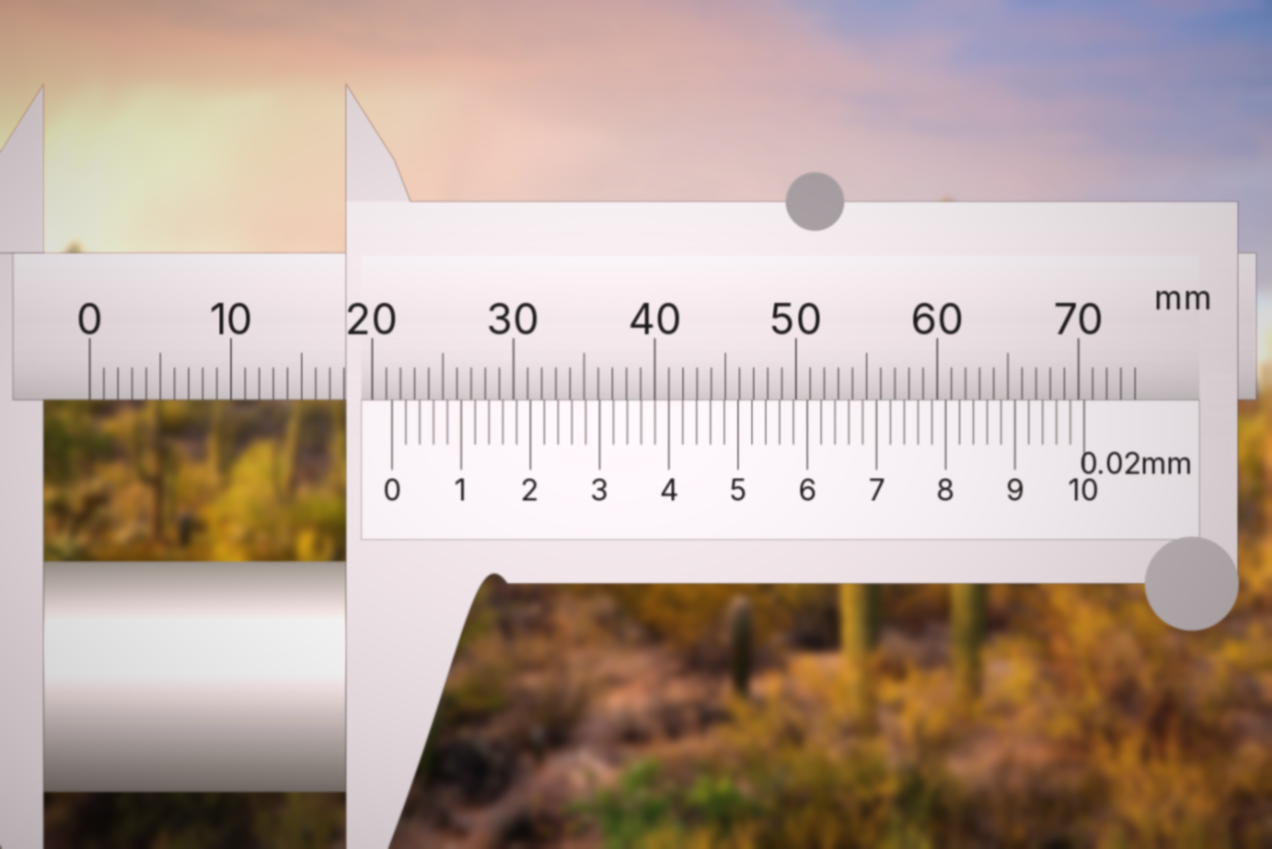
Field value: 21.4 mm
